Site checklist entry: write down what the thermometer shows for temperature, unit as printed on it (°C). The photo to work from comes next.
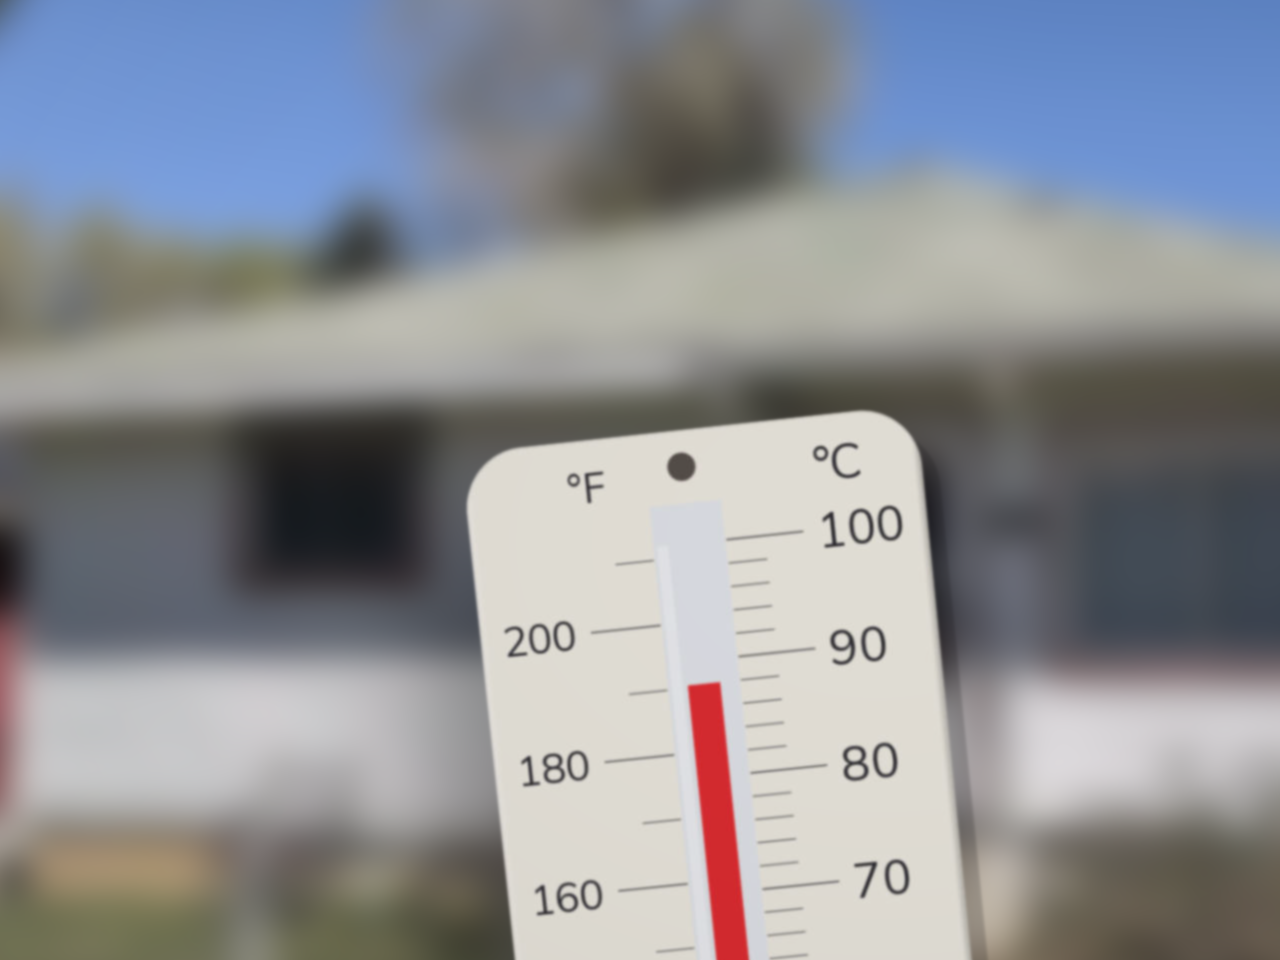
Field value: 88 °C
